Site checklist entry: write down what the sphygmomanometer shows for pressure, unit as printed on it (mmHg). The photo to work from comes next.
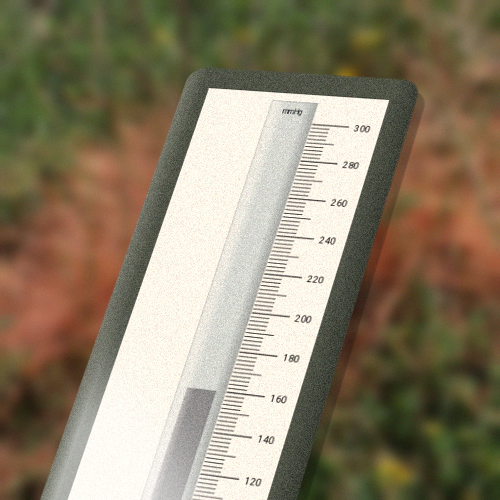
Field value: 160 mmHg
